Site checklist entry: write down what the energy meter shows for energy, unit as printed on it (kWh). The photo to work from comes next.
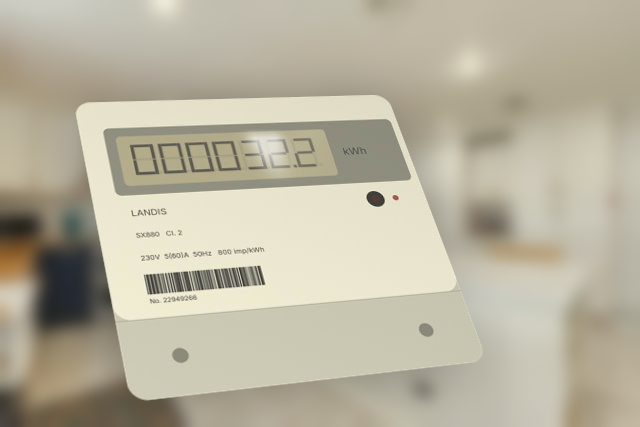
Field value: 32.2 kWh
